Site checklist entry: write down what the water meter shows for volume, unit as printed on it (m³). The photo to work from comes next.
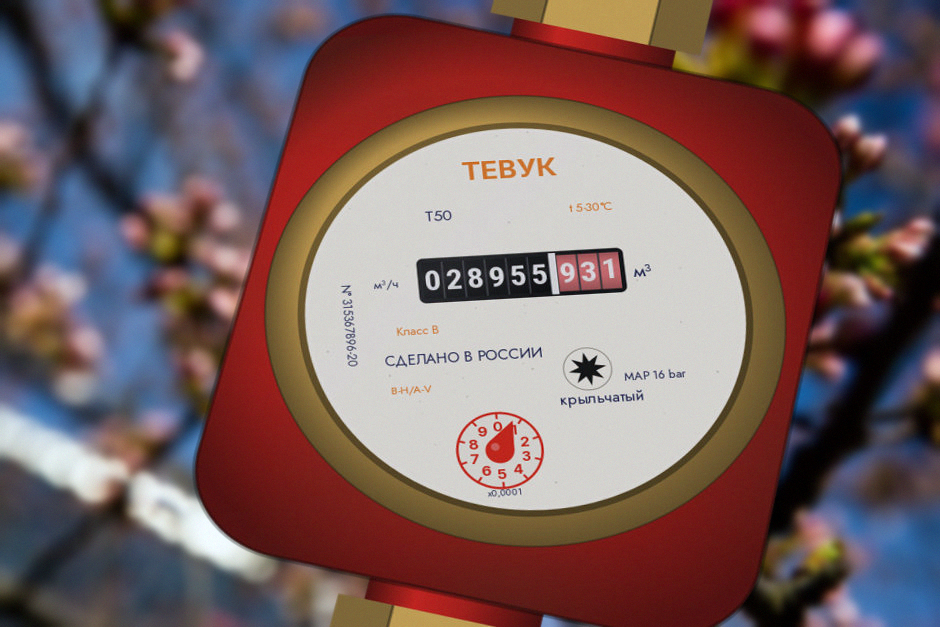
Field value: 28955.9310 m³
